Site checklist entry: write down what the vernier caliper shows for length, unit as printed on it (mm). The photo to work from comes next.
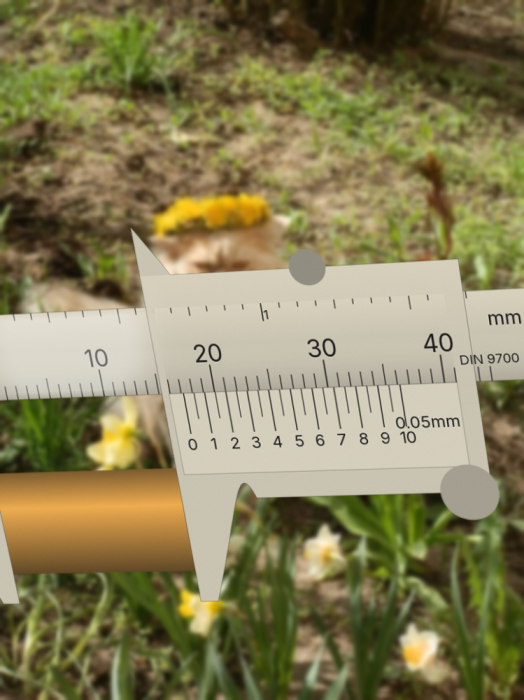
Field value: 17.2 mm
